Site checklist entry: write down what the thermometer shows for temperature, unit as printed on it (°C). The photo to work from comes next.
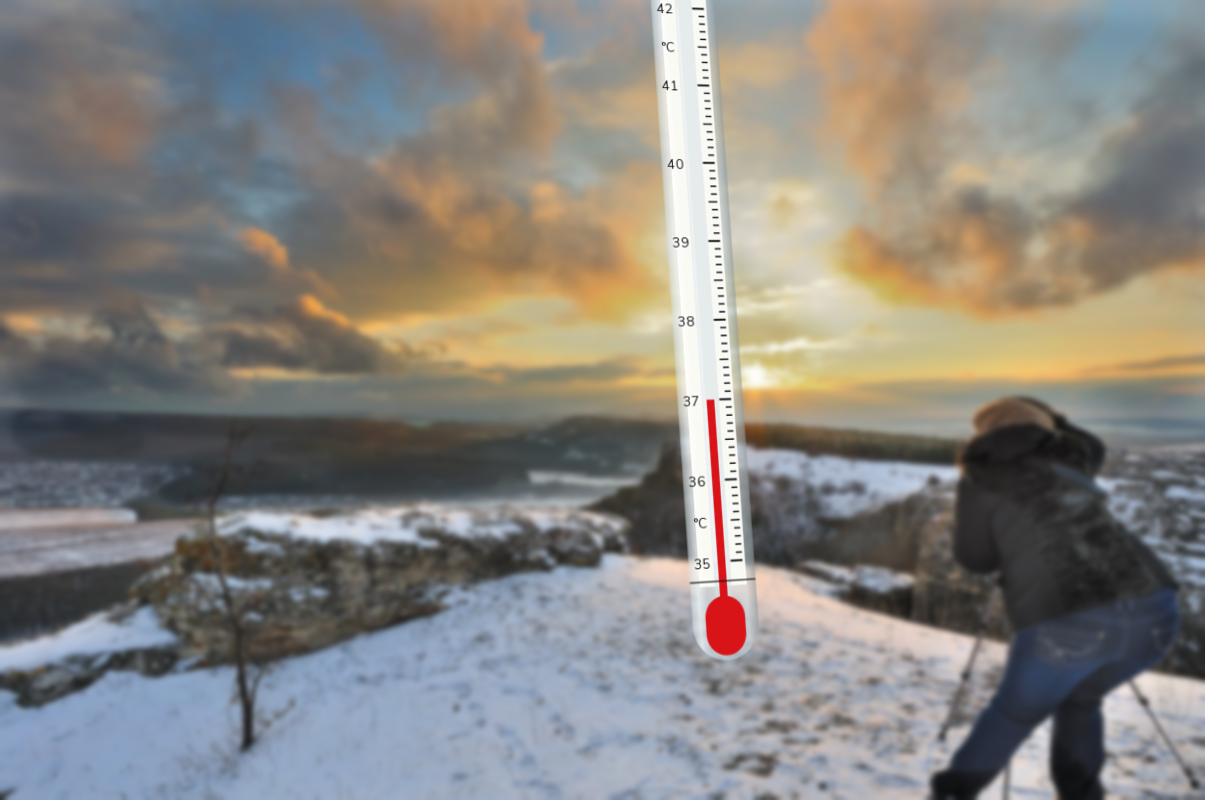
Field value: 37 °C
